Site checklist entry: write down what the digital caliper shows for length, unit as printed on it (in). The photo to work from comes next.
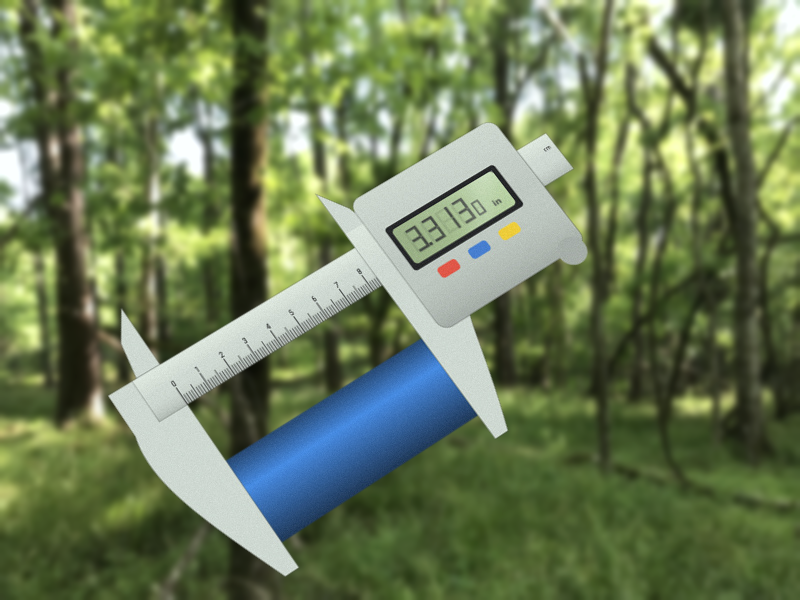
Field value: 3.3130 in
